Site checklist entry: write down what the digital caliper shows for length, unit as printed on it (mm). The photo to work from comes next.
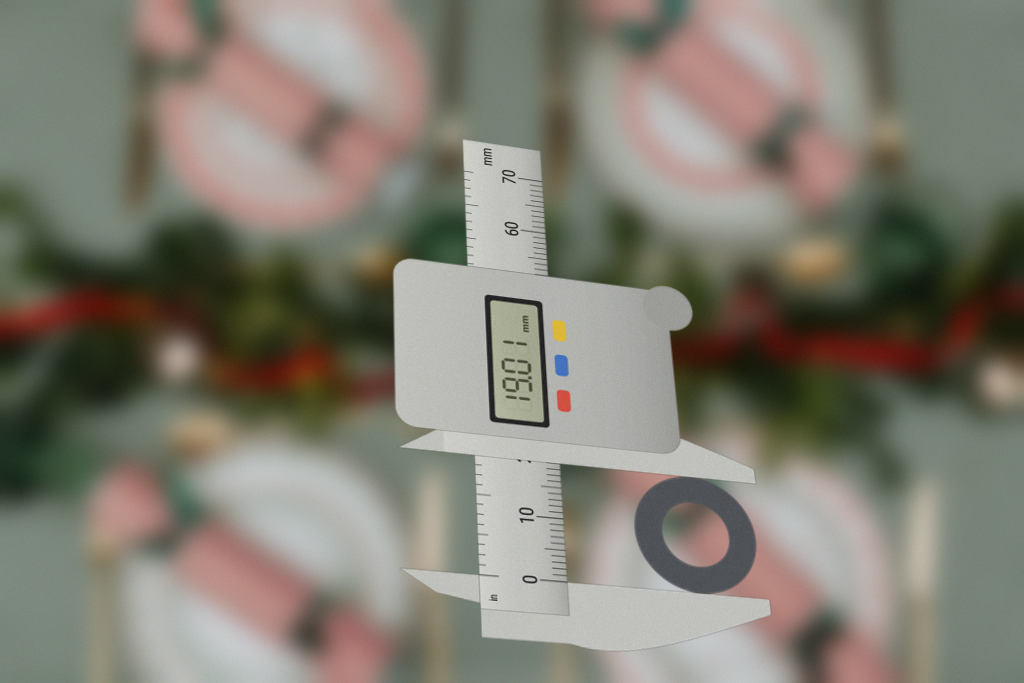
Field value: 19.01 mm
